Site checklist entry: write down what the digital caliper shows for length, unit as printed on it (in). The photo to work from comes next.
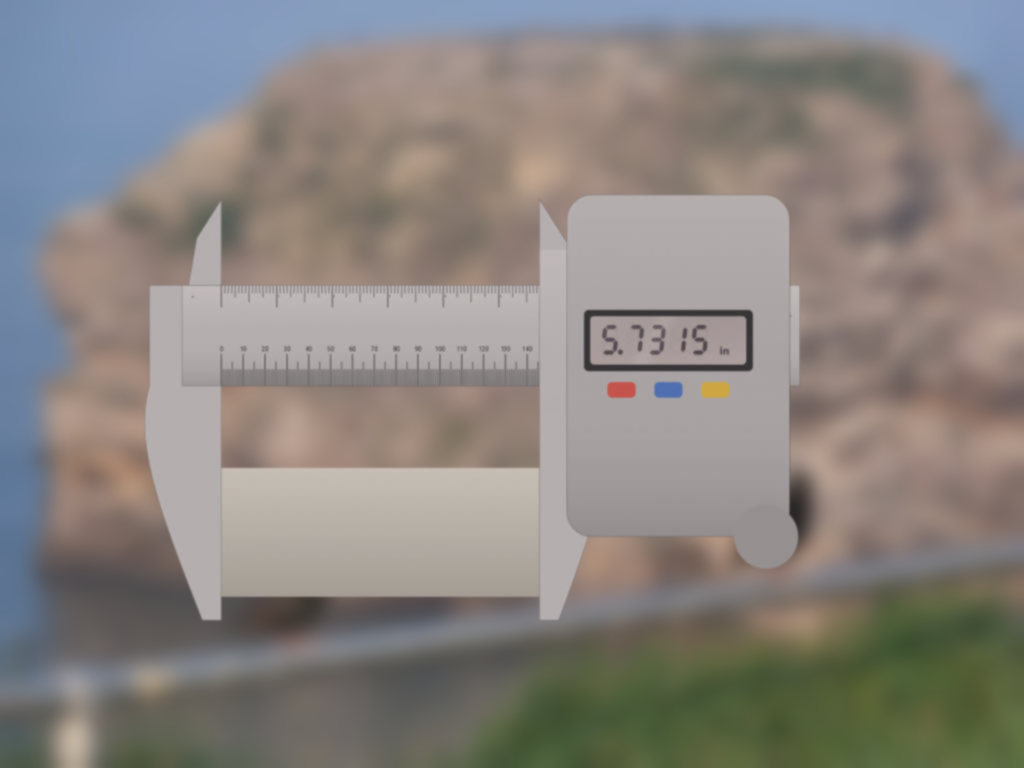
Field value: 5.7315 in
